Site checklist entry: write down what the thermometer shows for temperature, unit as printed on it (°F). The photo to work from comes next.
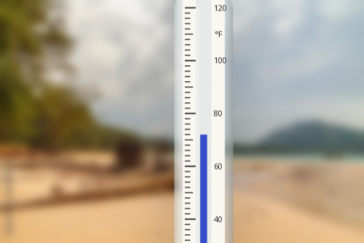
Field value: 72 °F
